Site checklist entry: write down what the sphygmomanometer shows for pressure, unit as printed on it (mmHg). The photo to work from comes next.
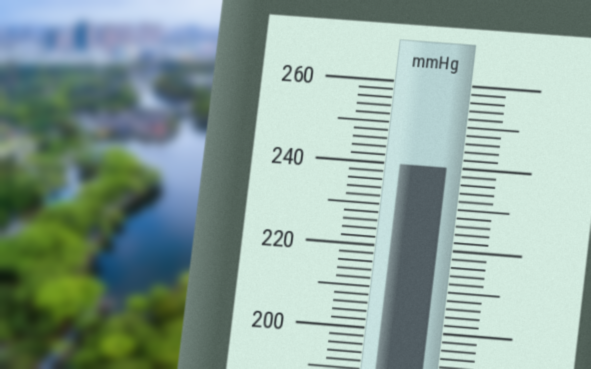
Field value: 240 mmHg
